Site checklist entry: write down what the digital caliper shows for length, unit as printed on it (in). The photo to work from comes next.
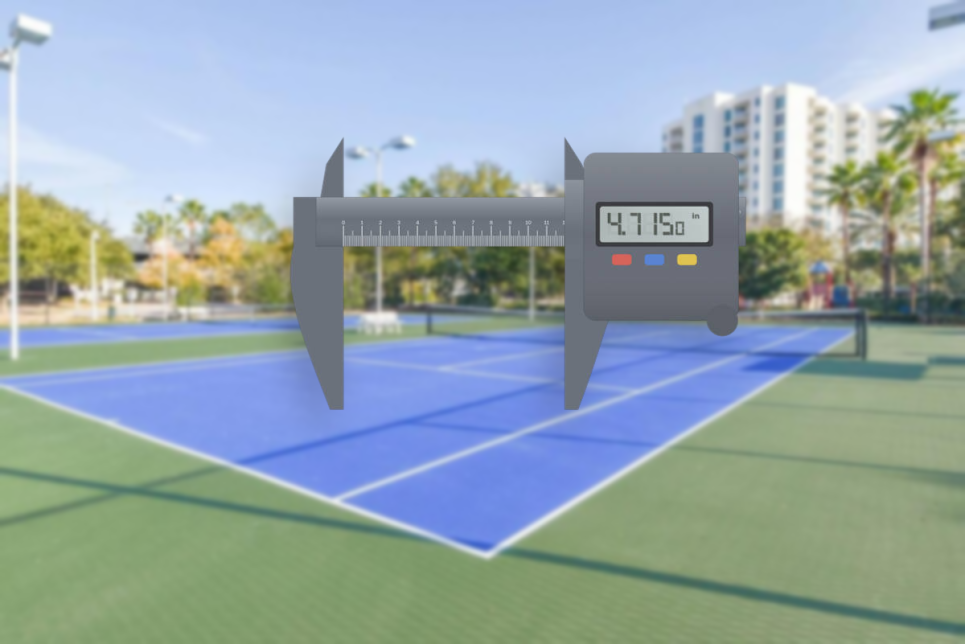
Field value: 4.7150 in
